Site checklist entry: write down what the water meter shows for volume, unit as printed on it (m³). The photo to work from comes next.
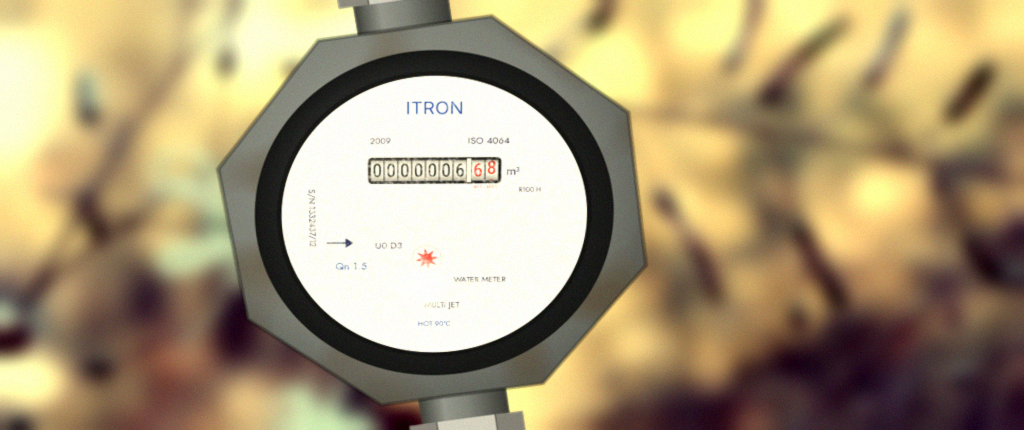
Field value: 6.68 m³
